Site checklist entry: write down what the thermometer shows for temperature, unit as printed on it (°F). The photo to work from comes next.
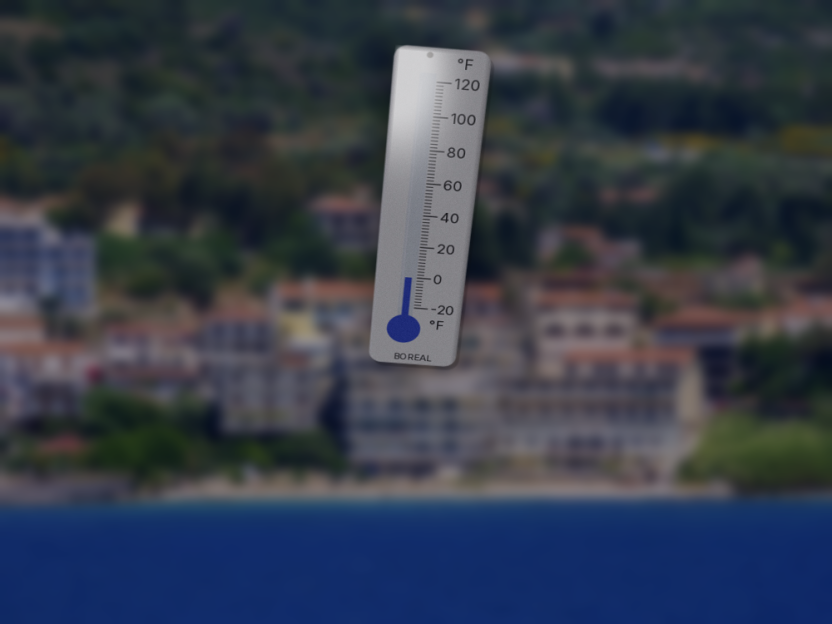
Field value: 0 °F
